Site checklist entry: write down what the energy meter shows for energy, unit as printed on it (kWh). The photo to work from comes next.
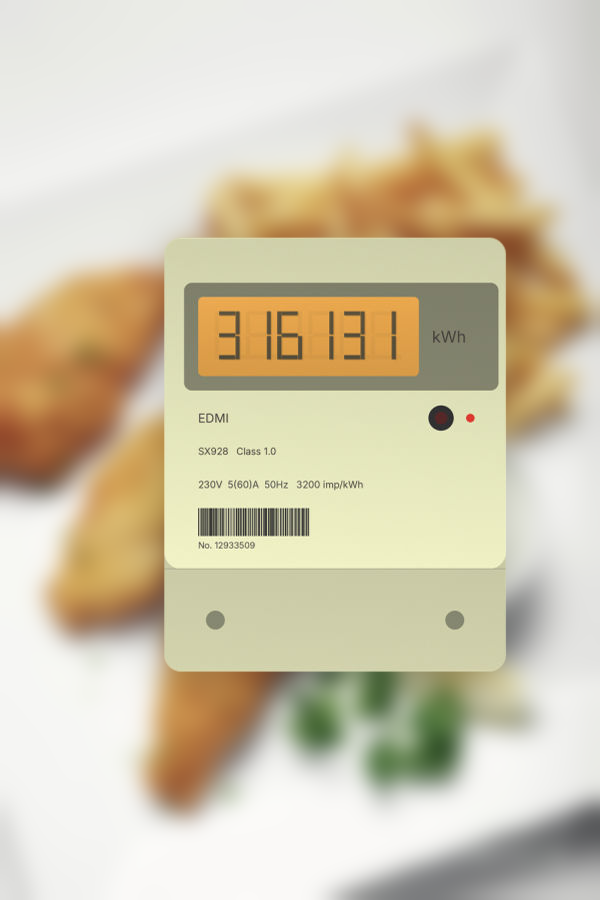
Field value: 316131 kWh
